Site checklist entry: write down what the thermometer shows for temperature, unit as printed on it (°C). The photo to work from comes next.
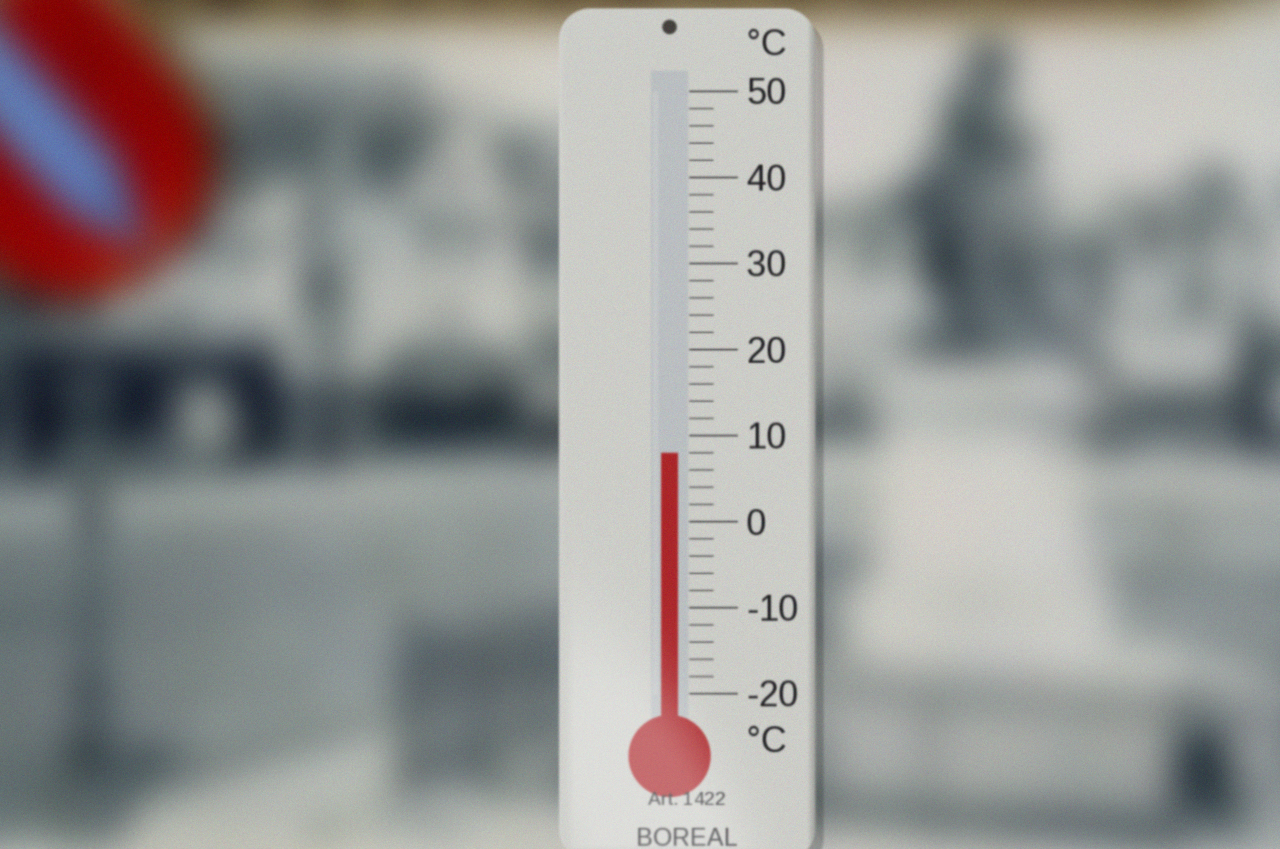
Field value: 8 °C
